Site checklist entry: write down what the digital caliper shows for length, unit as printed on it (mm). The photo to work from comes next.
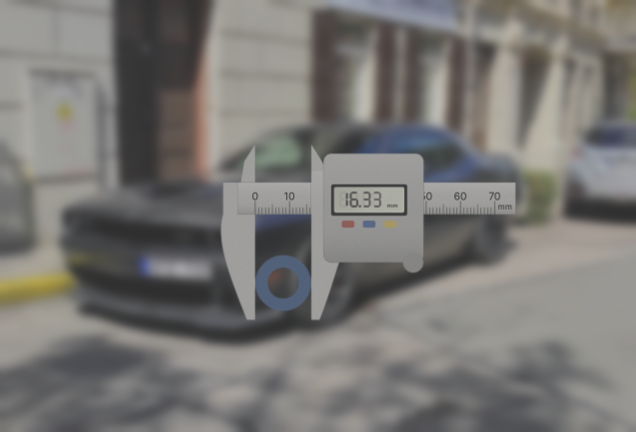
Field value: 16.33 mm
